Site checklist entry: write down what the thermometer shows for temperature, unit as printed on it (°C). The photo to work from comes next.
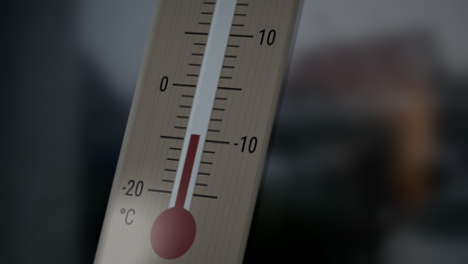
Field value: -9 °C
